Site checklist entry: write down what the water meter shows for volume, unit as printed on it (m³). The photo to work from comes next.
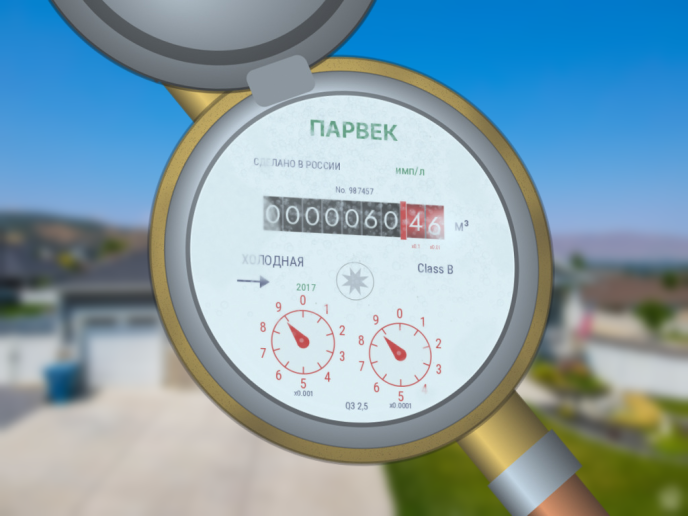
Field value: 60.4588 m³
